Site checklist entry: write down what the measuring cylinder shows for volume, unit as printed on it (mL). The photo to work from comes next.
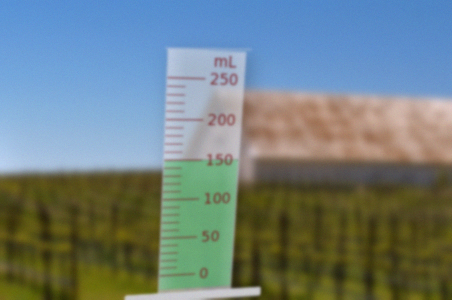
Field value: 150 mL
